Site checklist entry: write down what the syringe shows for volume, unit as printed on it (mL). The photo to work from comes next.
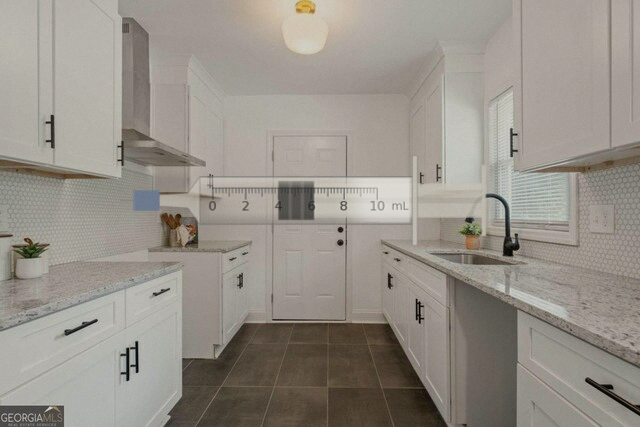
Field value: 4 mL
